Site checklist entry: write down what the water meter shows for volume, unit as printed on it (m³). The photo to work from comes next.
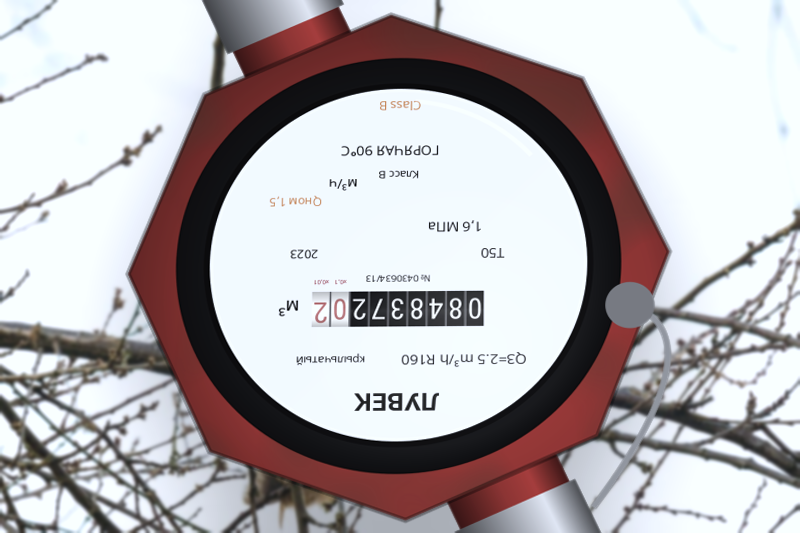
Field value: 848372.02 m³
